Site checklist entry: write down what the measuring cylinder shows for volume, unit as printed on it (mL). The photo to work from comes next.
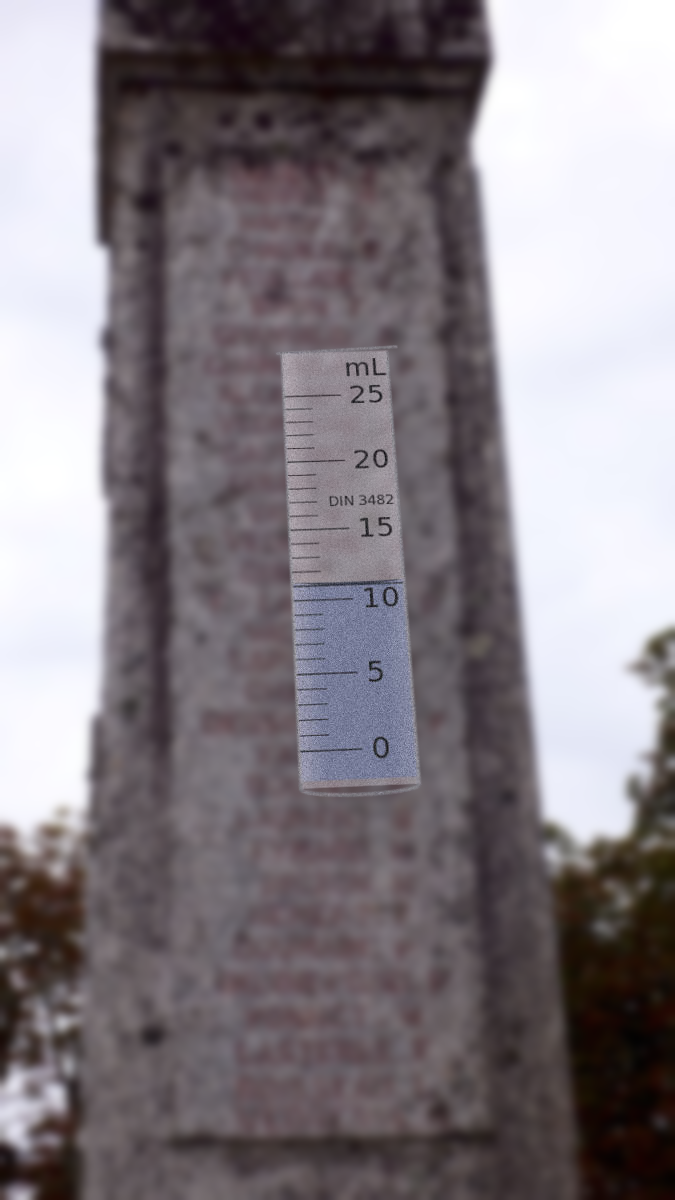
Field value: 11 mL
